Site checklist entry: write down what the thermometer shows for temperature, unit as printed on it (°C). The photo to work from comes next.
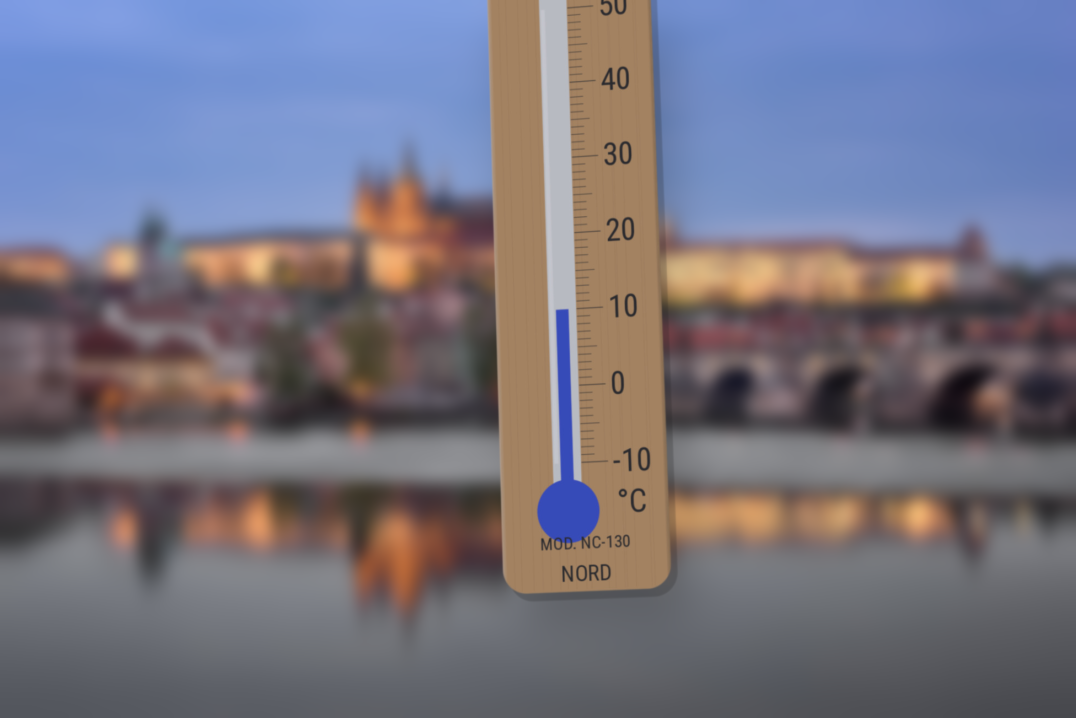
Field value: 10 °C
